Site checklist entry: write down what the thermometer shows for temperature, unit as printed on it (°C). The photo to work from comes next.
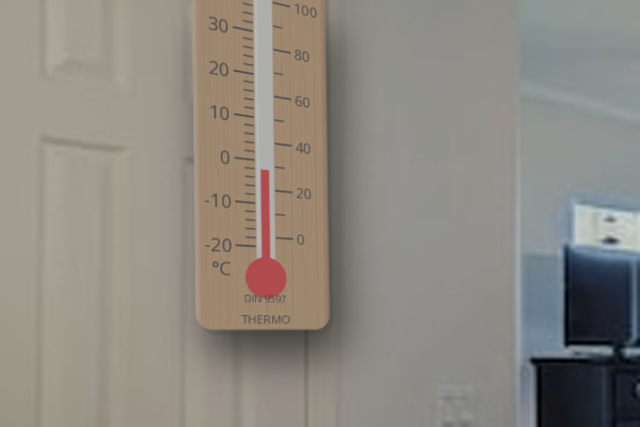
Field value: -2 °C
